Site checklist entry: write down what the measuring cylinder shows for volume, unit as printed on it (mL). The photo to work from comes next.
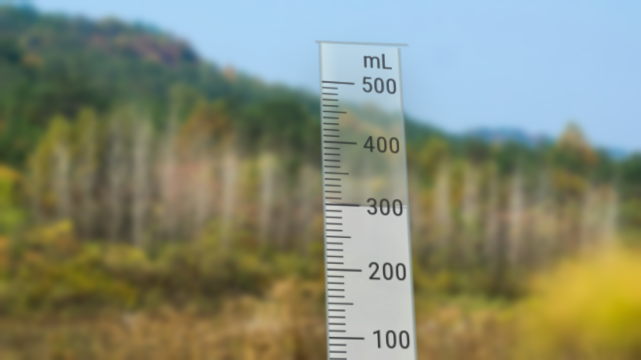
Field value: 300 mL
